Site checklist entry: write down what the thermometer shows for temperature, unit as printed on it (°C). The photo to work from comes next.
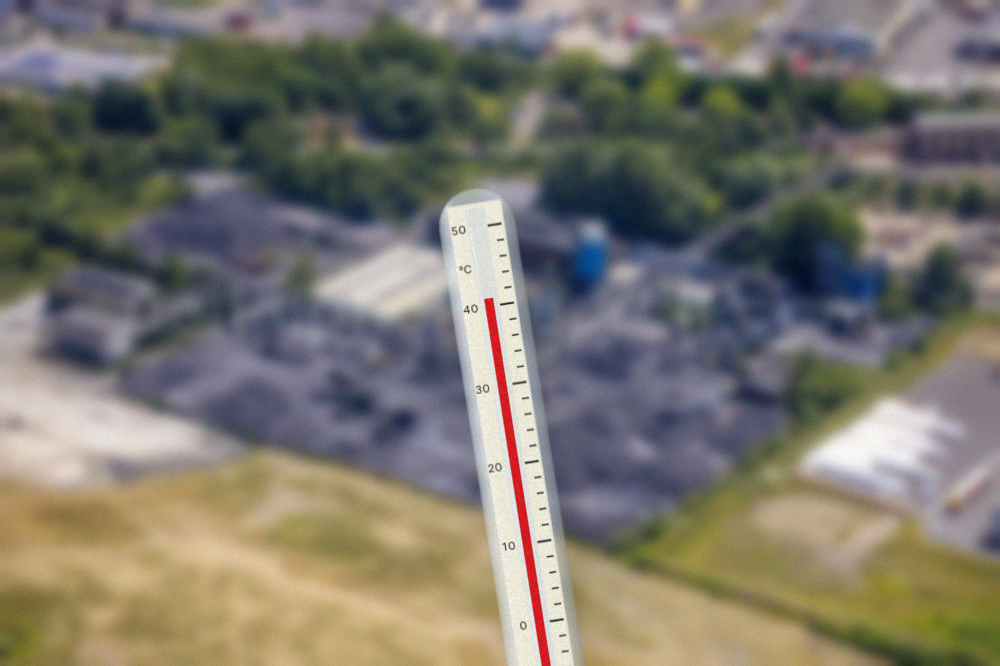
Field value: 41 °C
